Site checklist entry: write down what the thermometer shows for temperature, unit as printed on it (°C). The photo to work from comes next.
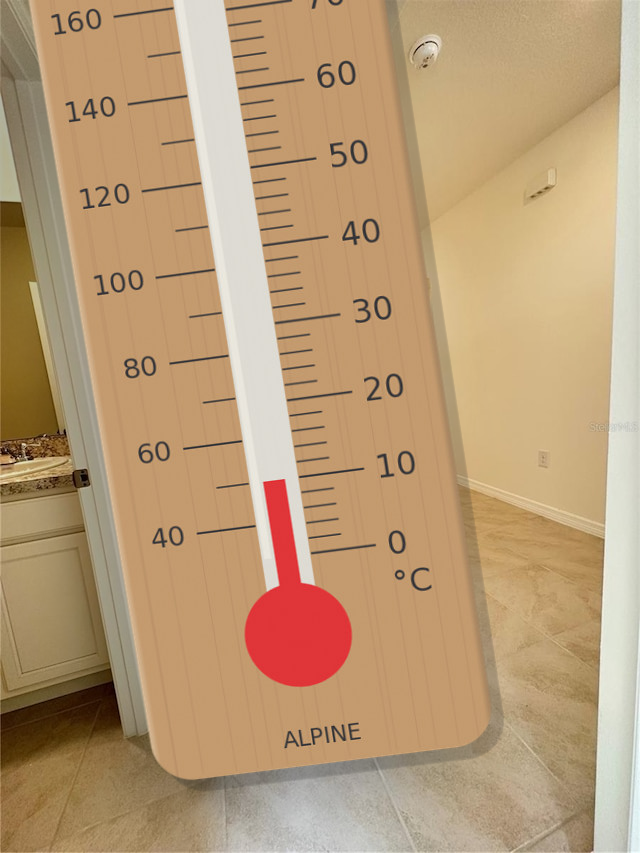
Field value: 10 °C
